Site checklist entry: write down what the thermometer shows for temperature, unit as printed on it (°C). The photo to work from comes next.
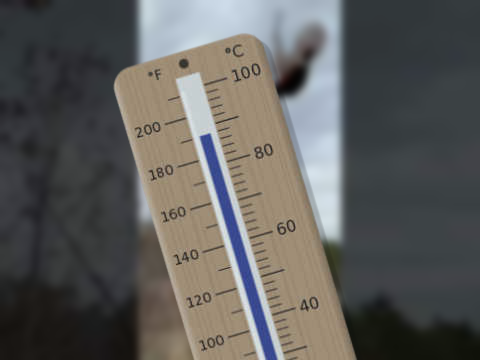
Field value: 88 °C
